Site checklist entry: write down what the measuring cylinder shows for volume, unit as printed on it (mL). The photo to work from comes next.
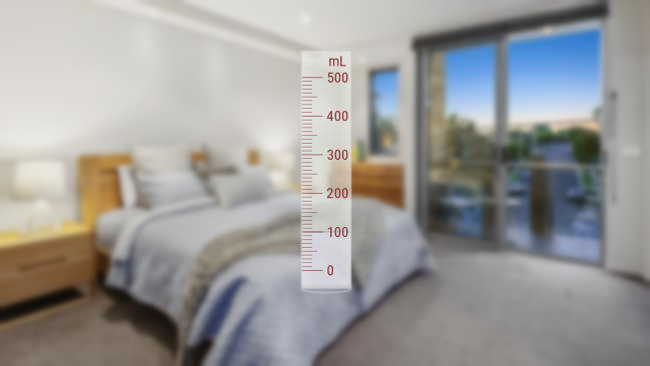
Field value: 100 mL
